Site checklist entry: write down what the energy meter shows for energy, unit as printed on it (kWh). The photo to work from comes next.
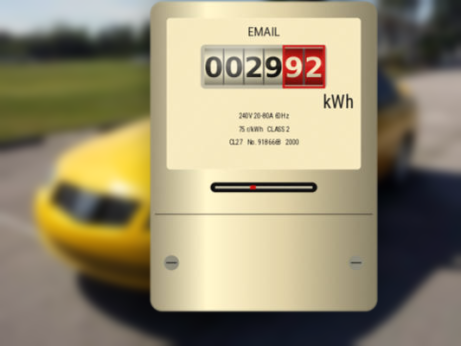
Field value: 29.92 kWh
